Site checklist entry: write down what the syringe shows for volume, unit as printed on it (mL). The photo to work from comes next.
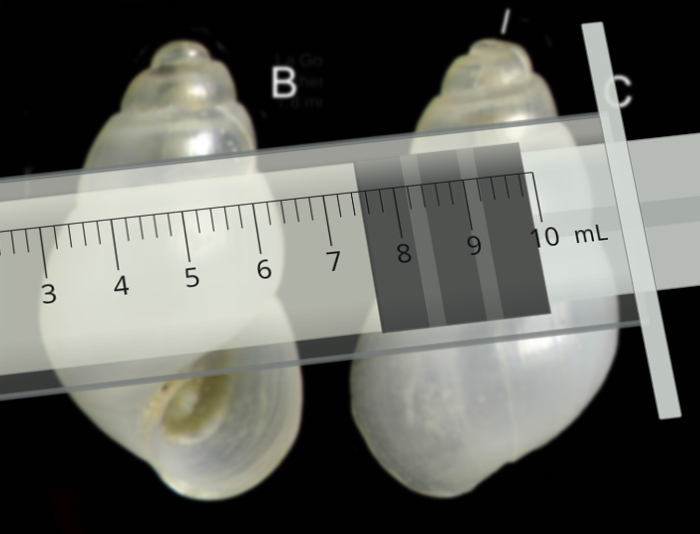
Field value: 7.5 mL
